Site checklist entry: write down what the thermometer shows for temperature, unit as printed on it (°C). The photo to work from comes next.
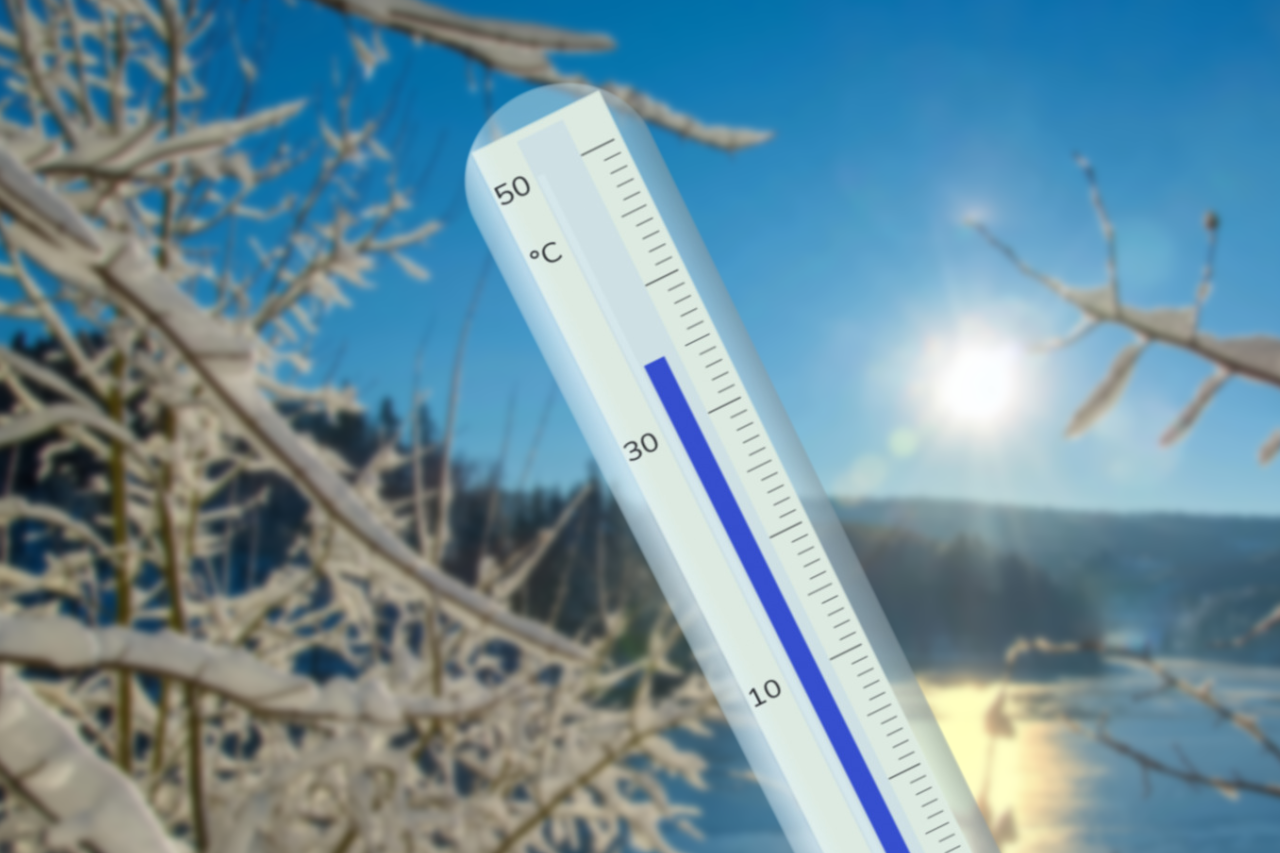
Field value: 35 °C
